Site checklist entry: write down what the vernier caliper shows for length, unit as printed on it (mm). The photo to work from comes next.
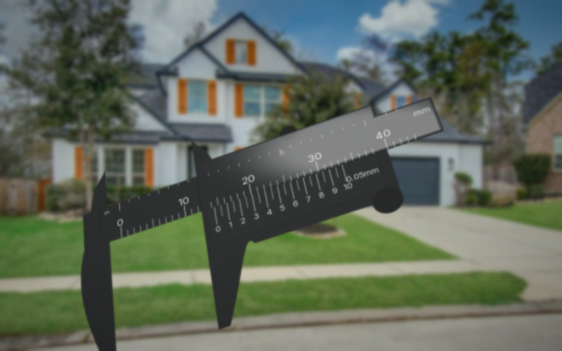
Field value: 14.4 mm
